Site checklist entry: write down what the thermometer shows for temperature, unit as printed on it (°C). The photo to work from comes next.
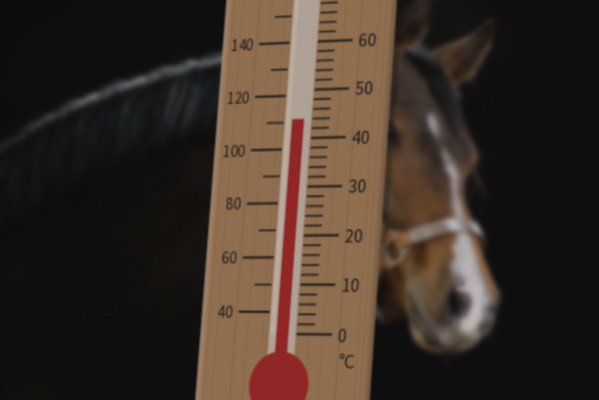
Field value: 44 °C
